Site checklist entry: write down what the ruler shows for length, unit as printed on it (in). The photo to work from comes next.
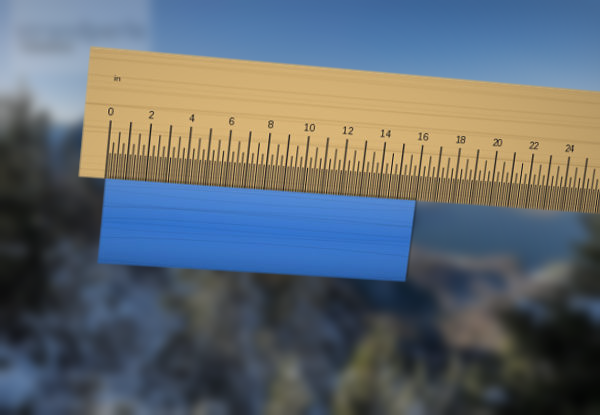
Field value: 16 in
